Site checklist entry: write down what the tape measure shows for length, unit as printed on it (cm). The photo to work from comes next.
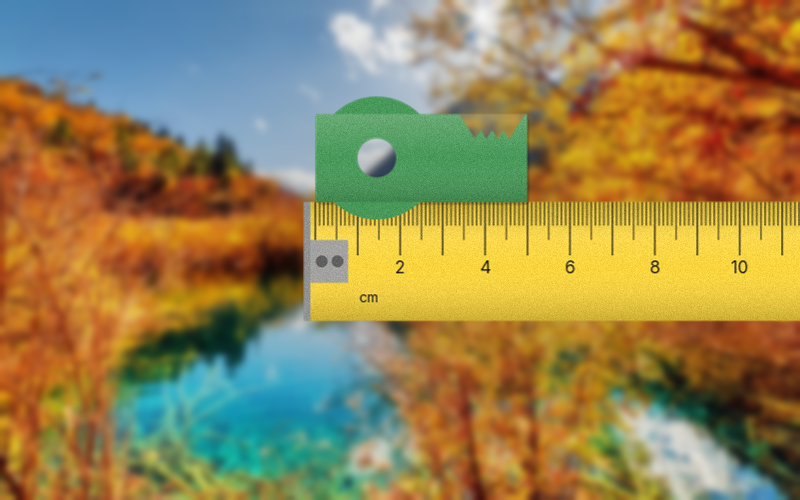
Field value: 5 cm
